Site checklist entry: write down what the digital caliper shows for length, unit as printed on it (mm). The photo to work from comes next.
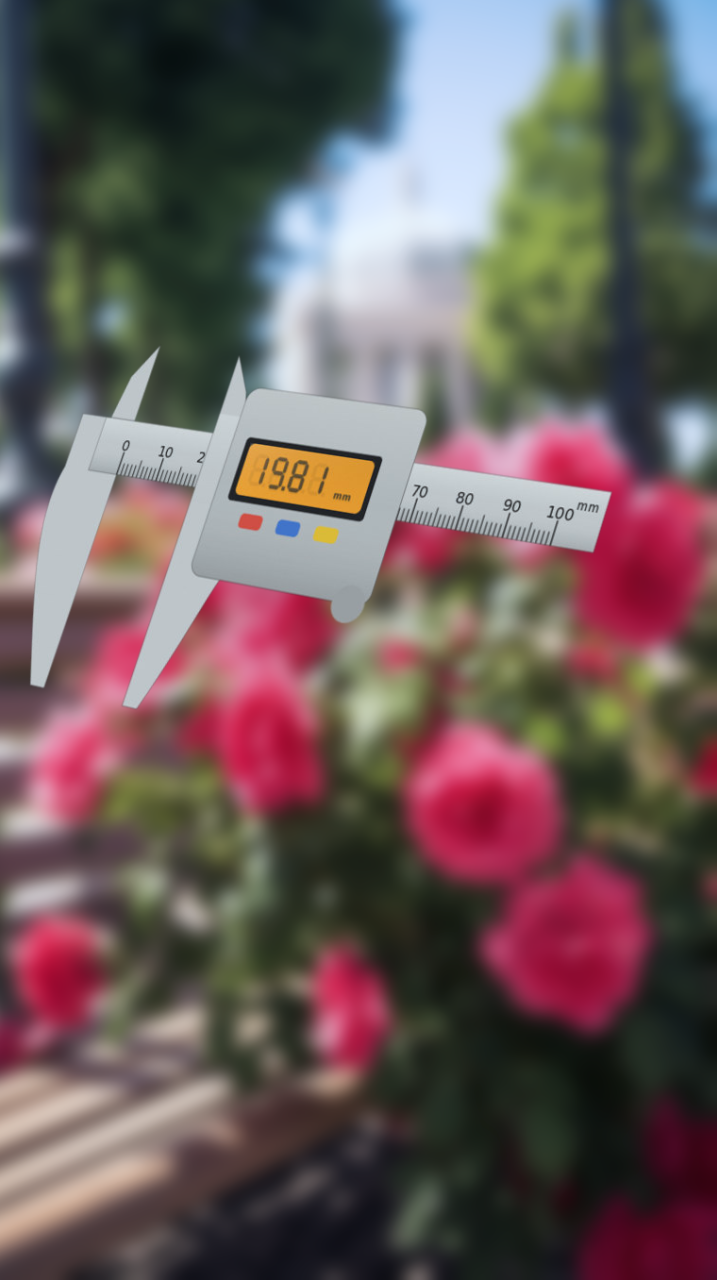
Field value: 19.81 mm
